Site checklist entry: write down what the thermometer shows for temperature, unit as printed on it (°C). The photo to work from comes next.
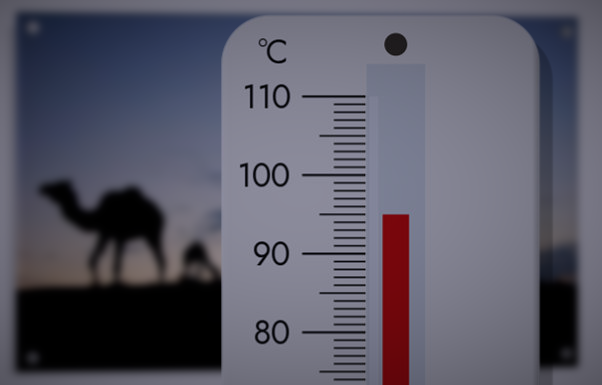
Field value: 95 °C
